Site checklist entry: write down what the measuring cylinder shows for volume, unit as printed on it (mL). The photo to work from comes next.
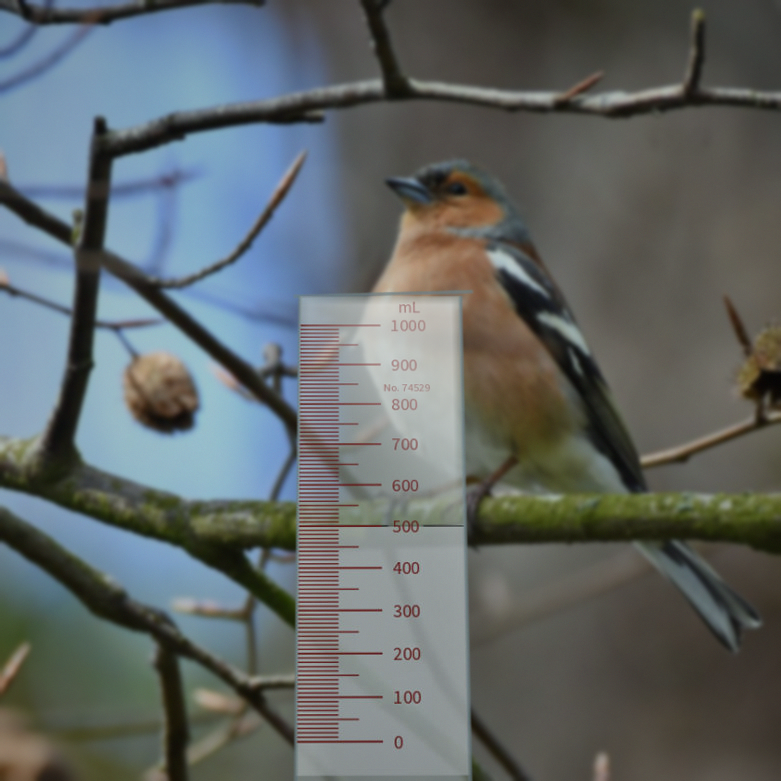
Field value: 500 mL
